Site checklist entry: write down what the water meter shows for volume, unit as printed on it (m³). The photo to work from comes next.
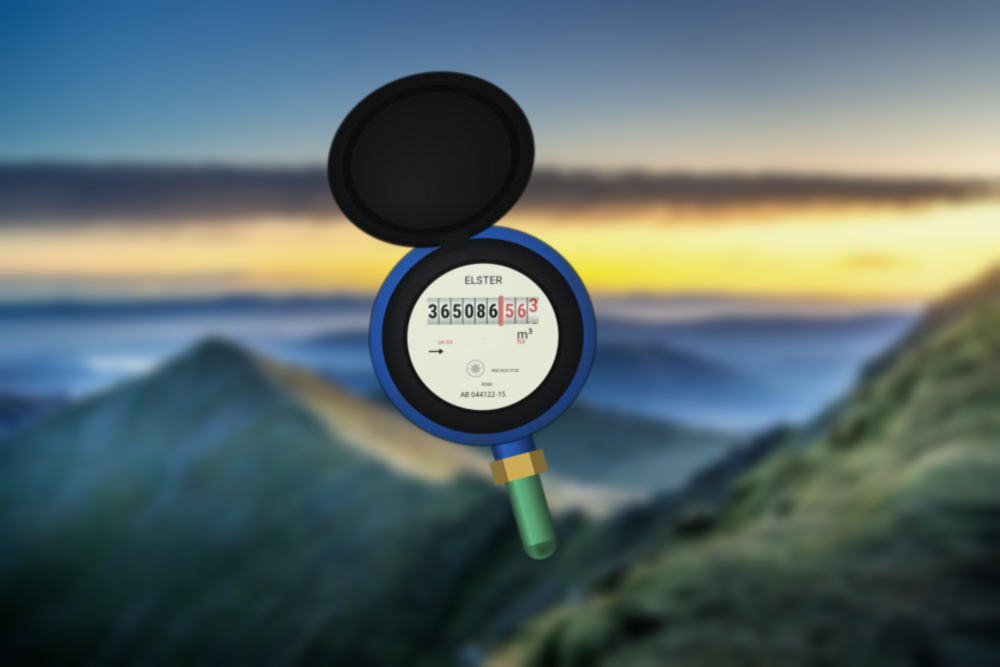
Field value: 365086.563 m³
